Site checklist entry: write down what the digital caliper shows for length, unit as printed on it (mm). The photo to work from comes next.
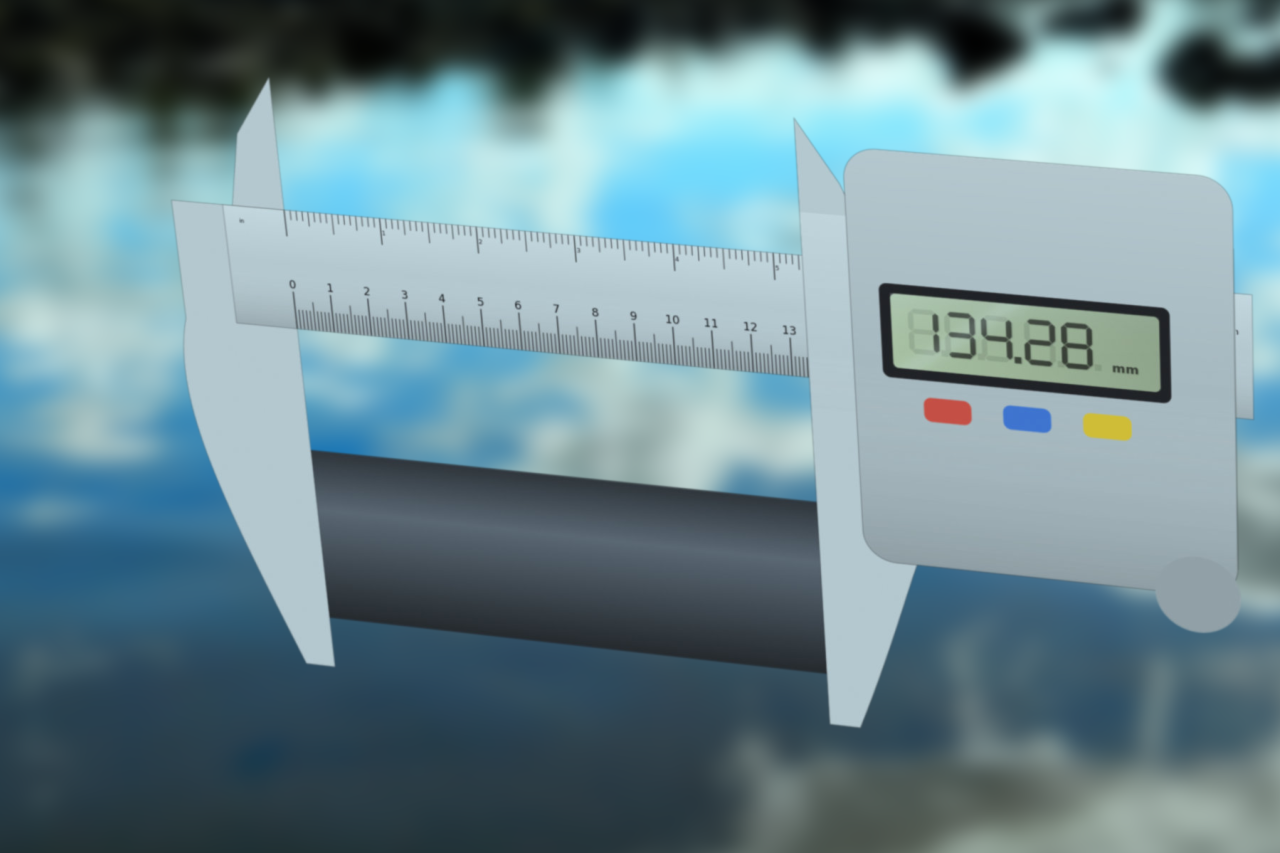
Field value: 134.28 mm
